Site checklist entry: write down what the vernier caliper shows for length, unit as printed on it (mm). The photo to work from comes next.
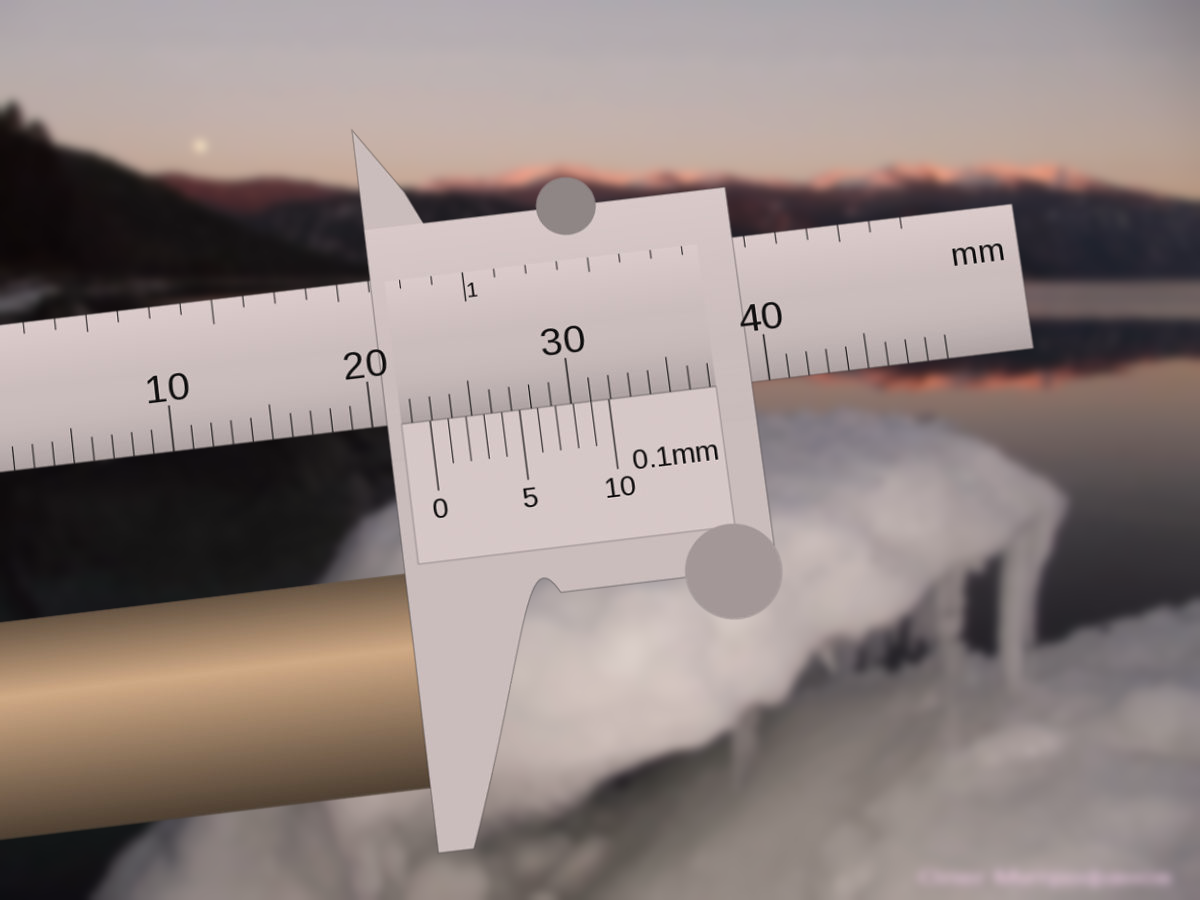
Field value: 22.9 mm
